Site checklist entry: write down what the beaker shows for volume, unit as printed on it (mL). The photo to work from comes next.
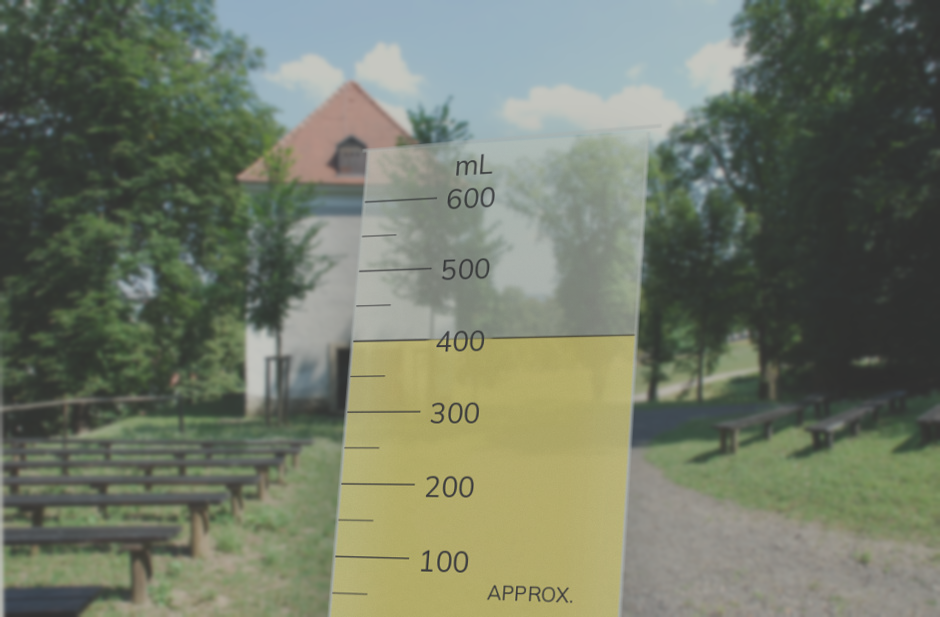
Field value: 400 mL
